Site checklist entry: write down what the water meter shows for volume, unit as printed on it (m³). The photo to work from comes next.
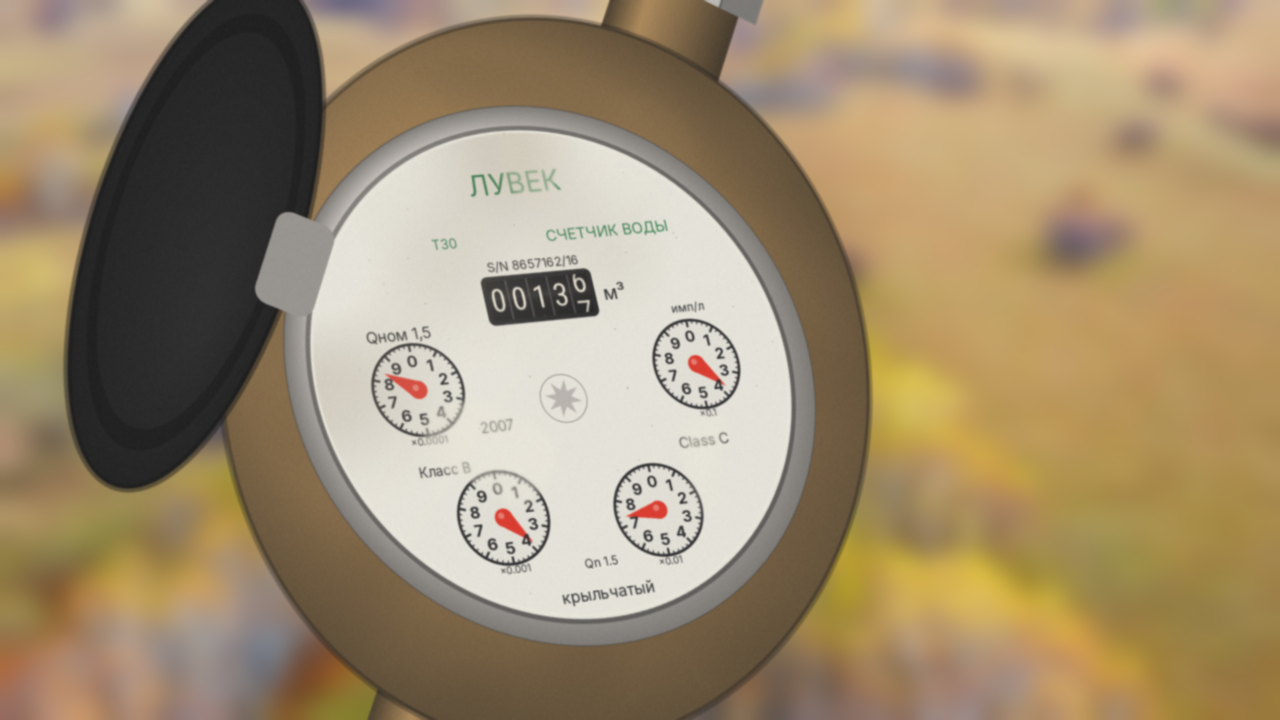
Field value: 136.3738 m³
